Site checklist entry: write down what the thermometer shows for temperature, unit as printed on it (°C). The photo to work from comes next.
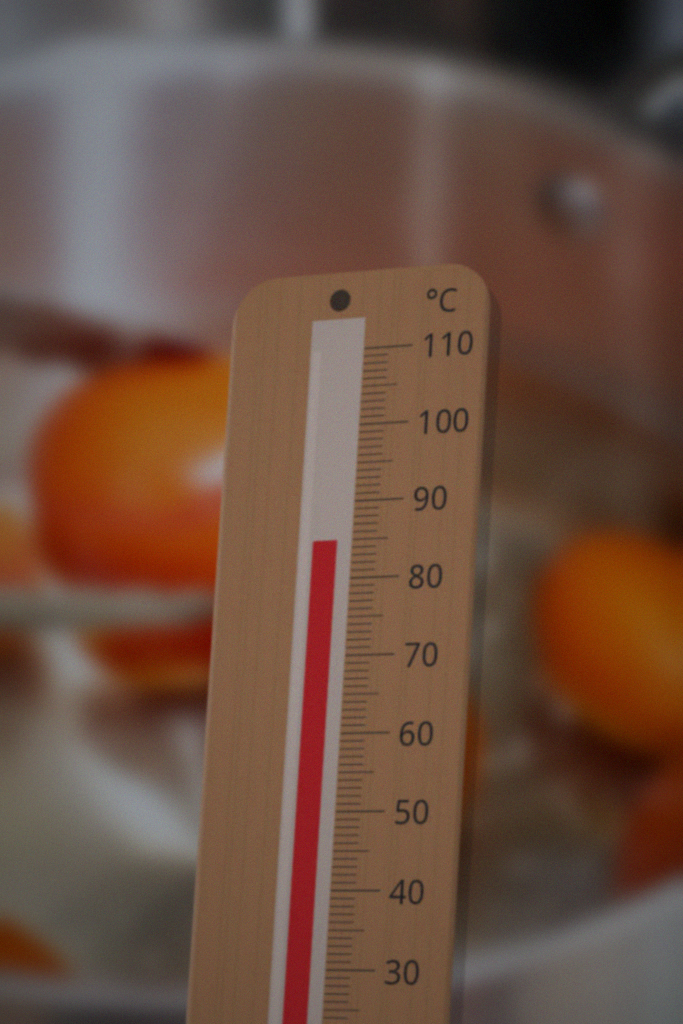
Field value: 85 °C
